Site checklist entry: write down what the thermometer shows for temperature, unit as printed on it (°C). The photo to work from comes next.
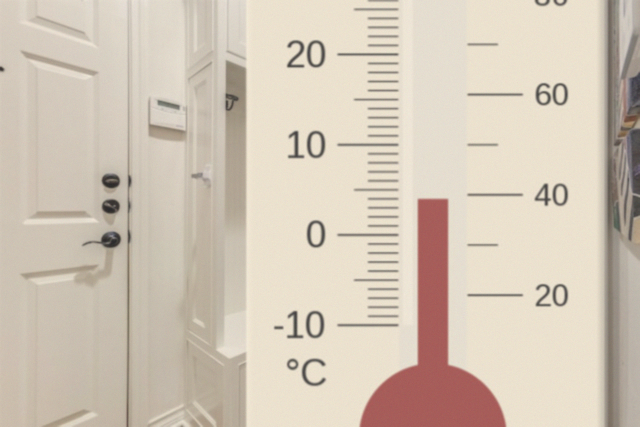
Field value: 4 °C
